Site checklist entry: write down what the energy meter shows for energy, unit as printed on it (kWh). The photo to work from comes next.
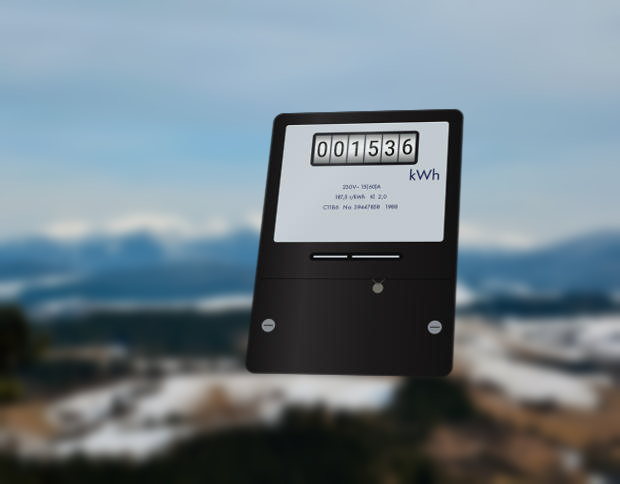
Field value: 1536 kWh
